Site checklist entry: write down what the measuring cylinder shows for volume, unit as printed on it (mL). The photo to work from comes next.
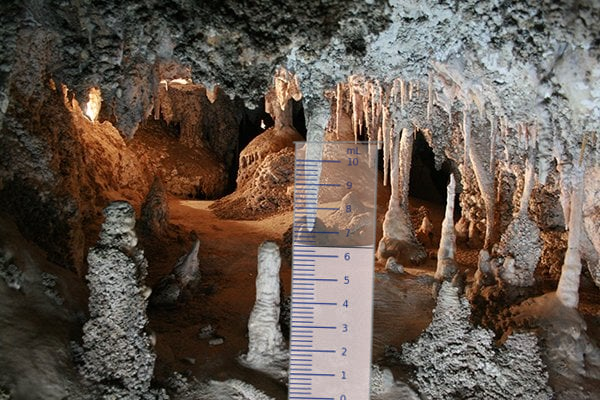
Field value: 6.4 mL
